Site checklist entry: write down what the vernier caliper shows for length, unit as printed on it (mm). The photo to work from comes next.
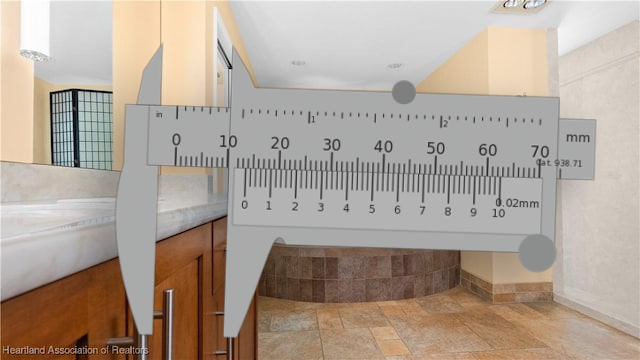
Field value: 13.5 mm
